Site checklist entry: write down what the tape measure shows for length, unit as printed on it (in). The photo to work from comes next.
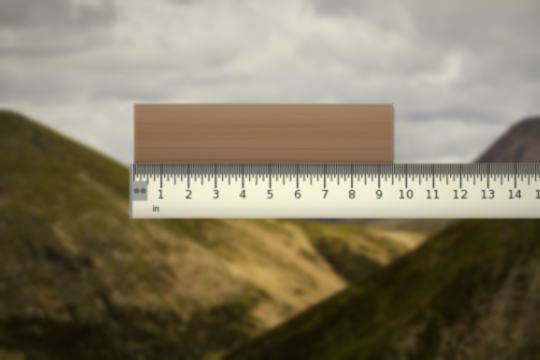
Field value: 9.5 in
